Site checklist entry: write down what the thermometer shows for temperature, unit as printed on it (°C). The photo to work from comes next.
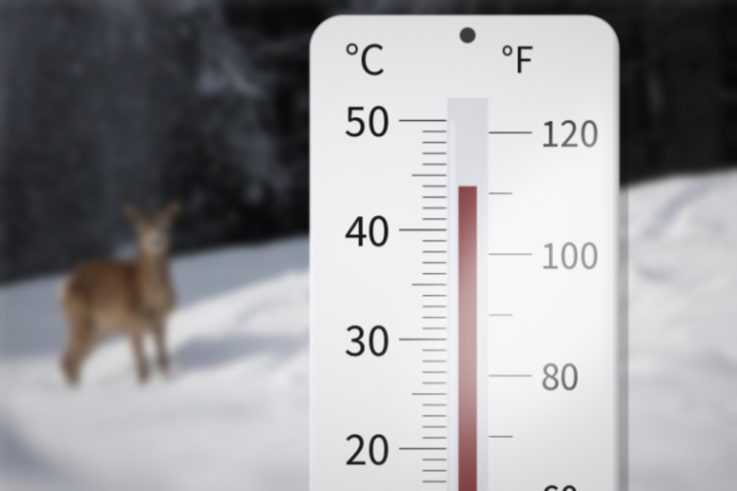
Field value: 44 °C
